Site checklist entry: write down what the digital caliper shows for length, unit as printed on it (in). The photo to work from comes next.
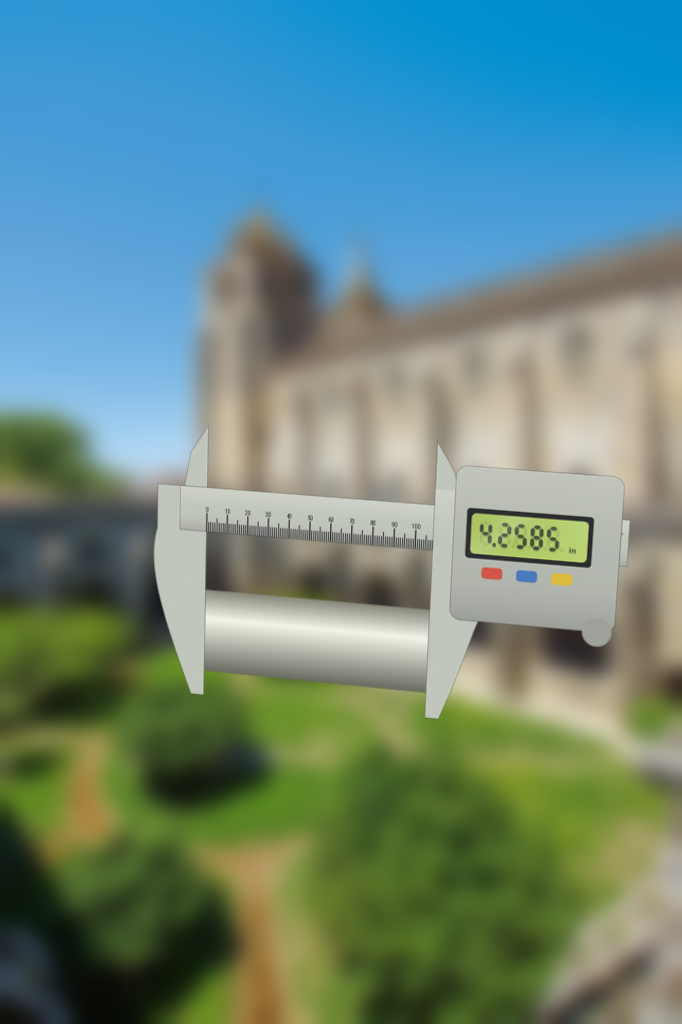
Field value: 4.2585 in
